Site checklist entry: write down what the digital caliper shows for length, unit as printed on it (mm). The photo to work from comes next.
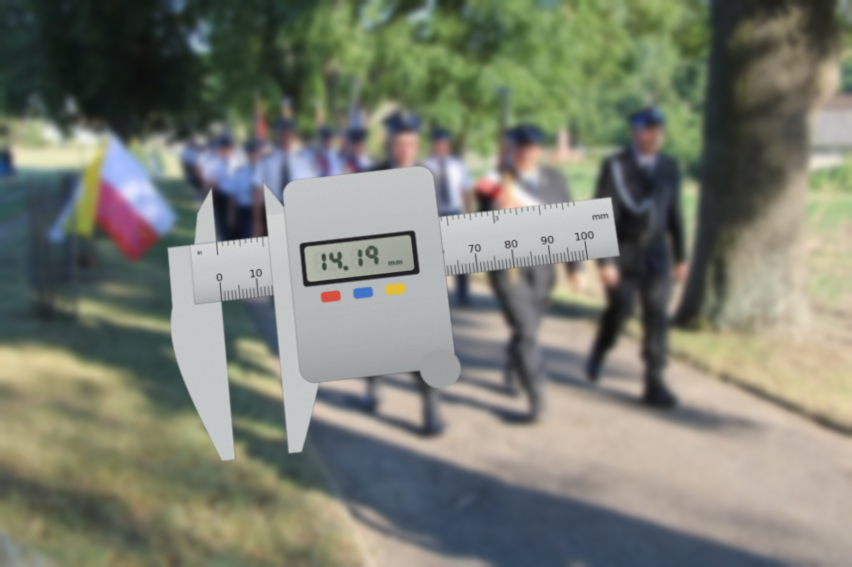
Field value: 14.19 mm
